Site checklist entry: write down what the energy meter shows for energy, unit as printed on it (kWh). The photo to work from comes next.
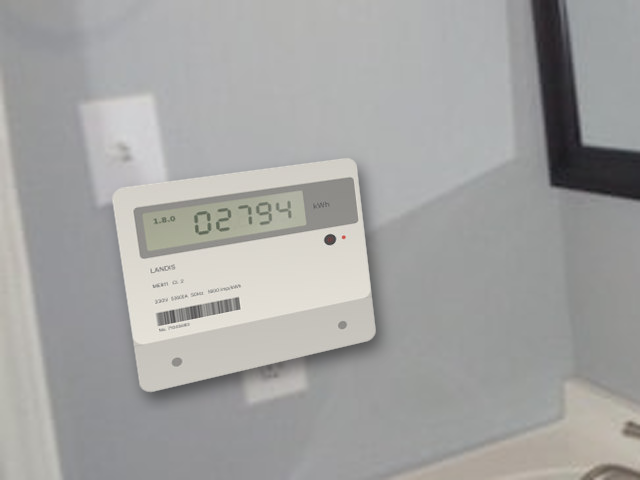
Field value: 2794 kWh
